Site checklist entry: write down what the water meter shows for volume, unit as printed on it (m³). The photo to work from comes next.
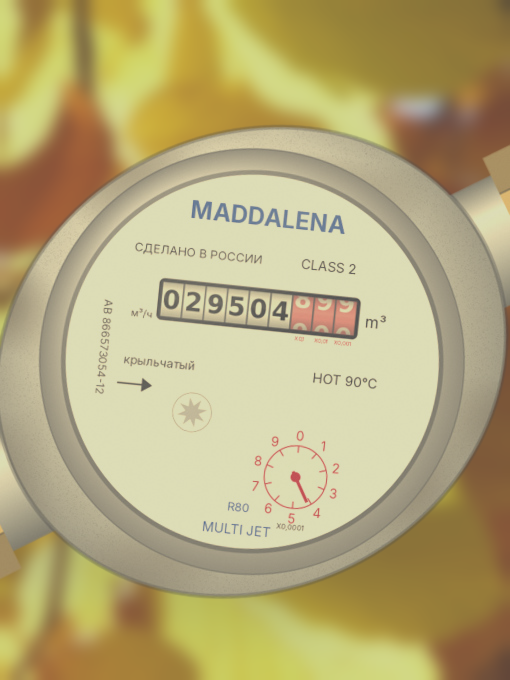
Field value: 29504.8994 m³
